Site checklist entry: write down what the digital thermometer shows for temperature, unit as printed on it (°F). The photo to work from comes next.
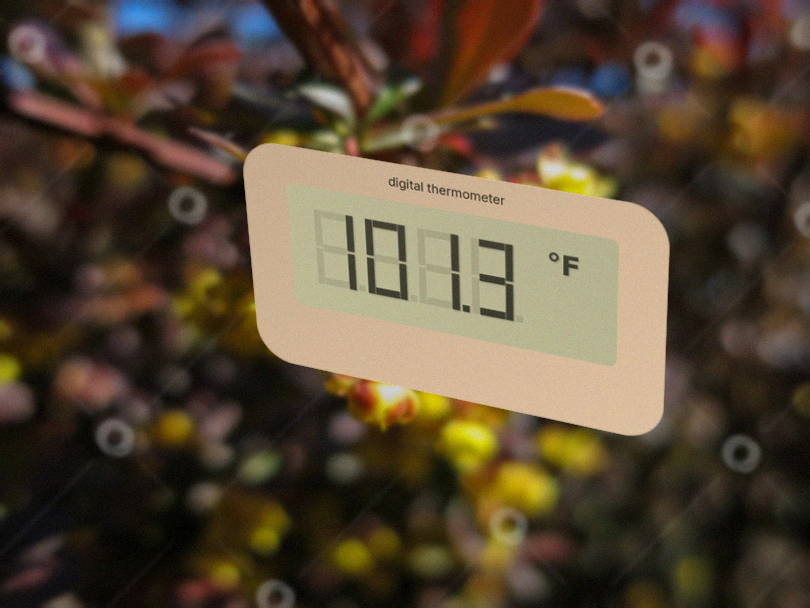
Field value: 101.3 °F
